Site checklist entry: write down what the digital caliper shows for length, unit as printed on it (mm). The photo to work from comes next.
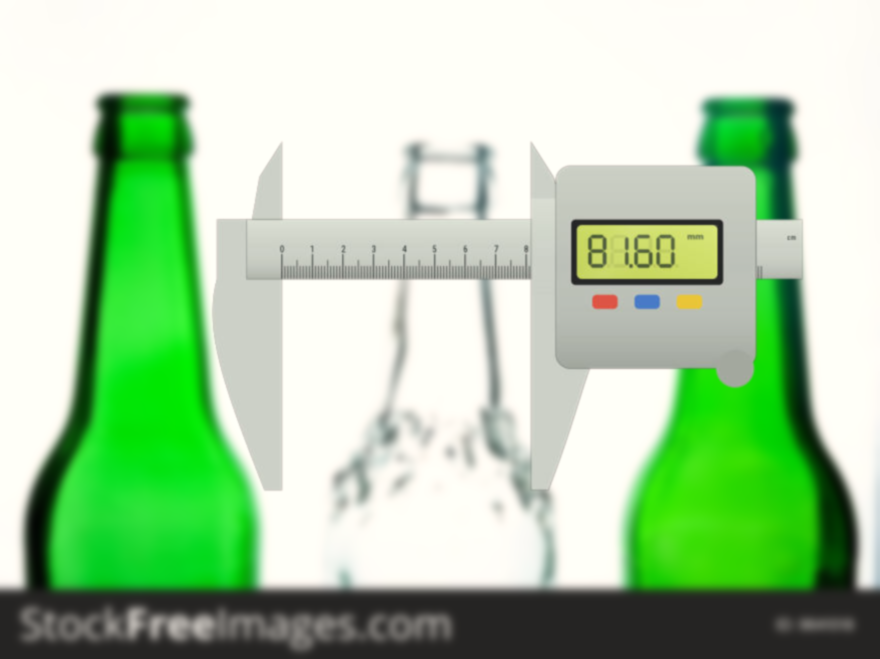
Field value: 81.60 mm
